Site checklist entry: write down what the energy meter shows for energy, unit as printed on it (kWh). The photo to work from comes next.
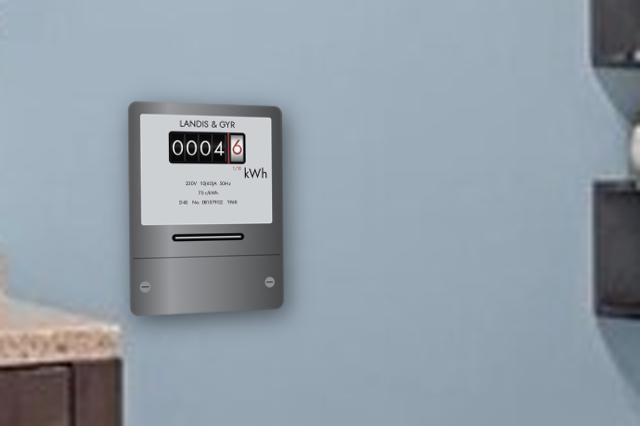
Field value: 4.6 kWh
